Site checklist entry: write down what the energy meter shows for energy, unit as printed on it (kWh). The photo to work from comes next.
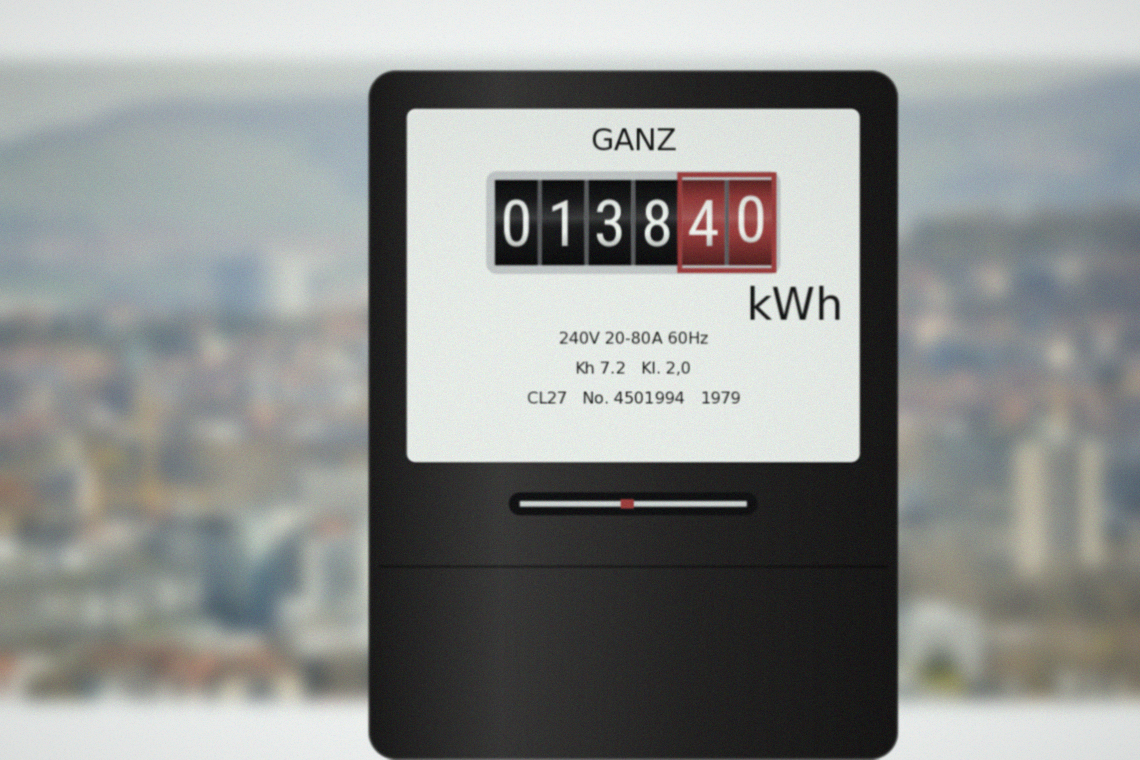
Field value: 138.40 kWh
